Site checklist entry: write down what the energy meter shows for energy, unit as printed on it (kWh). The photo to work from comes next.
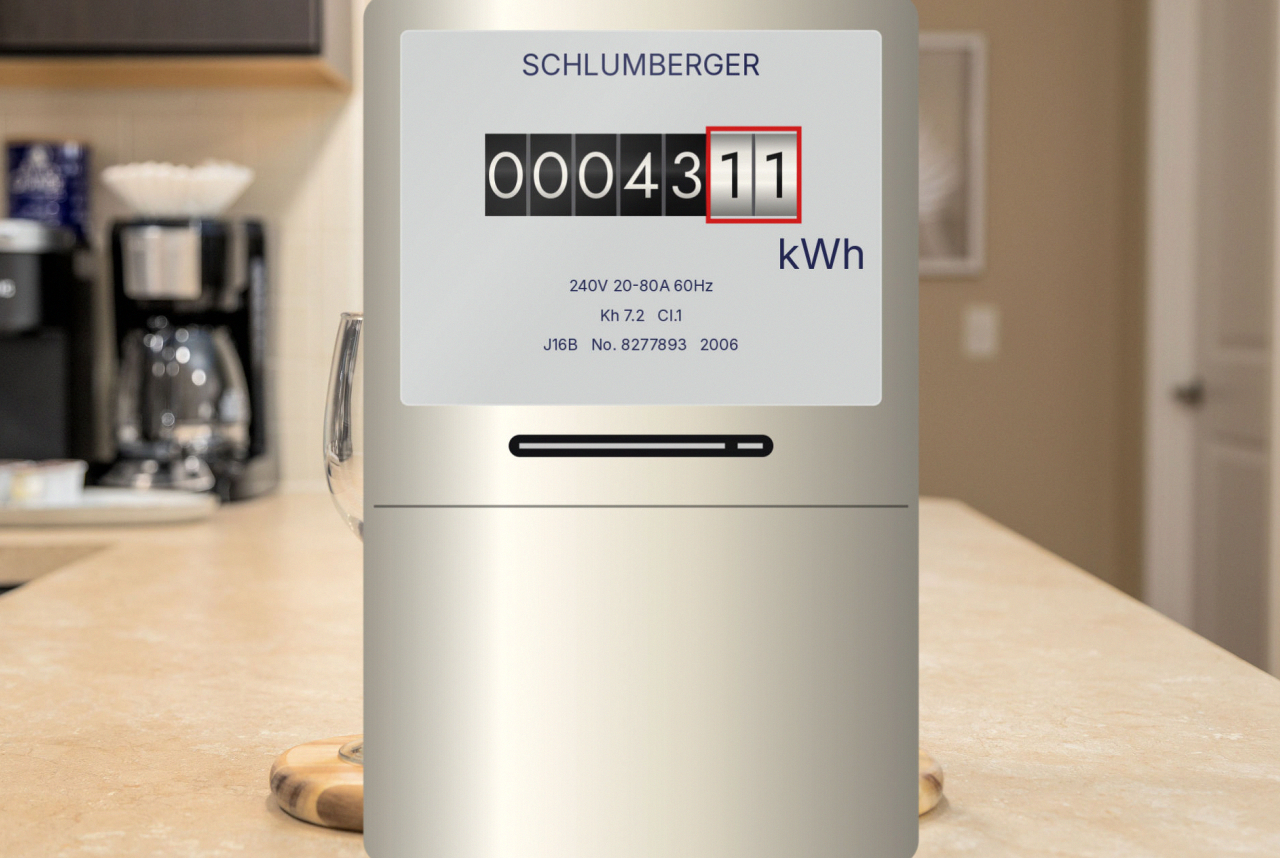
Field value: 43.11 kWh
